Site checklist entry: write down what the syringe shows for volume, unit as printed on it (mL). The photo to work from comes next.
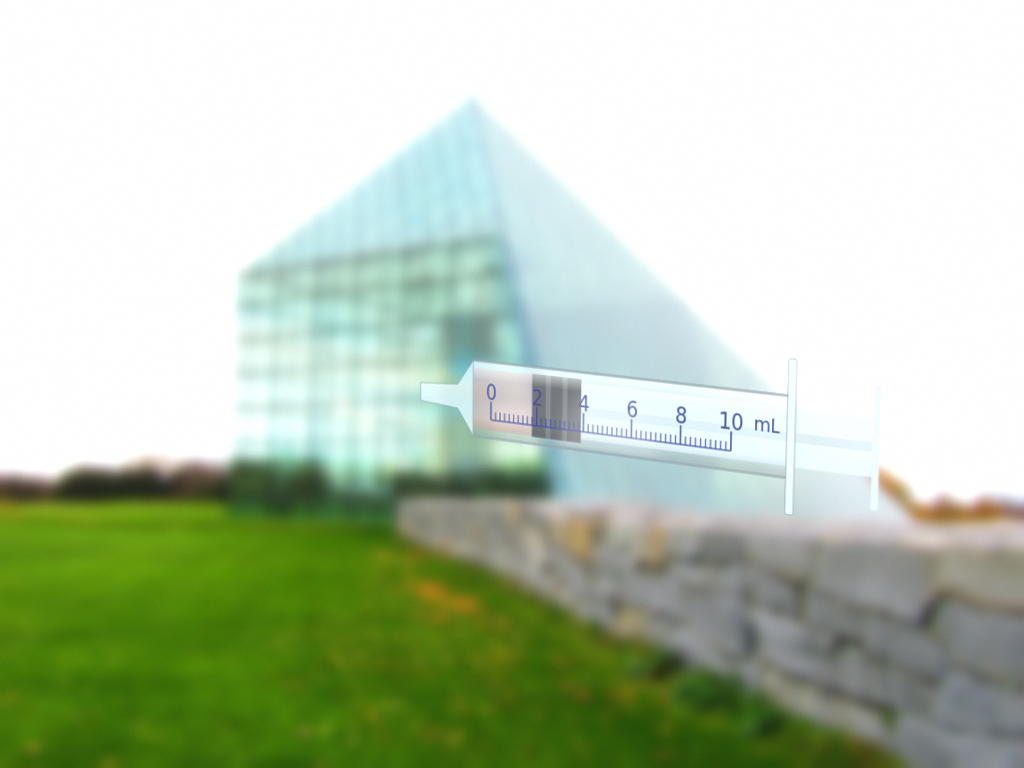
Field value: 1.8 mL
